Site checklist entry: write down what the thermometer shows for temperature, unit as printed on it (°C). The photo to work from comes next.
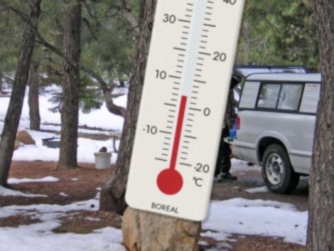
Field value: 4 °C
